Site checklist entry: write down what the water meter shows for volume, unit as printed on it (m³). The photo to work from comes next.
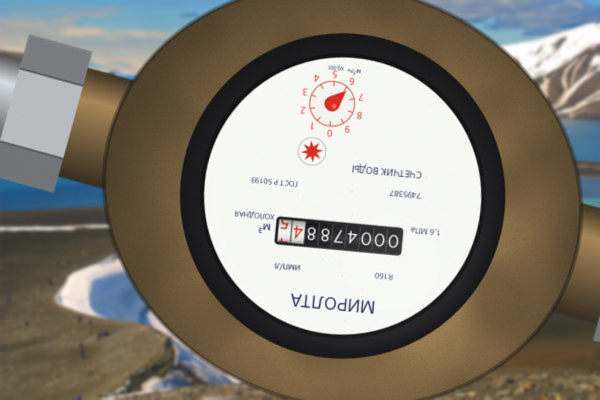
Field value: 4788.446 m³
